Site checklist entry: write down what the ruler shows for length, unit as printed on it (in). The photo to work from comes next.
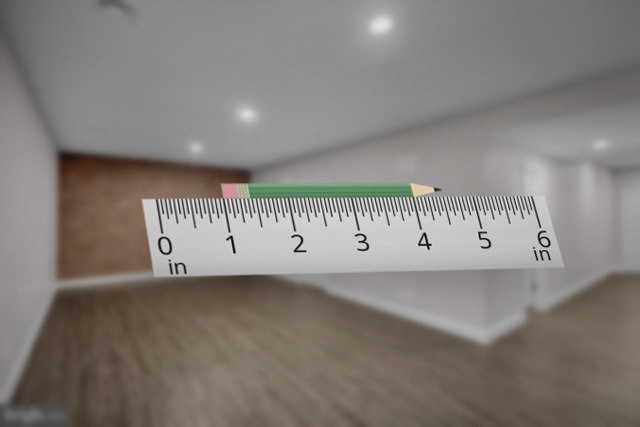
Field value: 3.5 in
